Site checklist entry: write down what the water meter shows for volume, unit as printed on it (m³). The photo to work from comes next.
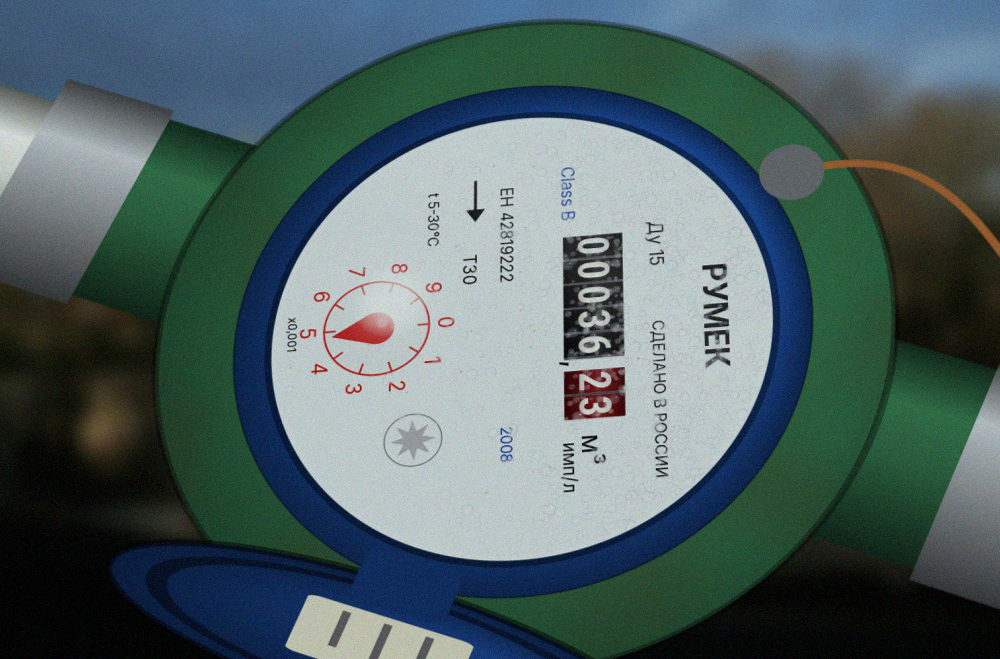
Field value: 36.234 m³
